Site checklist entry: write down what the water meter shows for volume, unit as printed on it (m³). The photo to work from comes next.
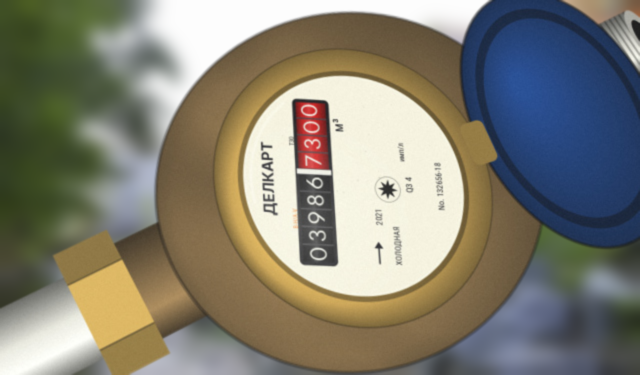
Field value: 3986.7300 m³
